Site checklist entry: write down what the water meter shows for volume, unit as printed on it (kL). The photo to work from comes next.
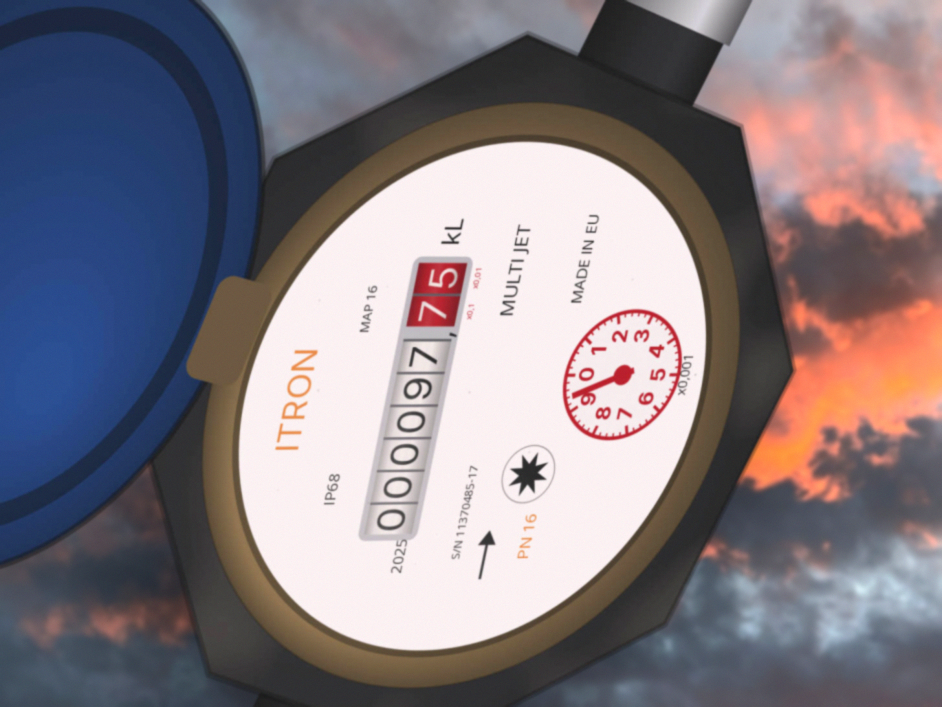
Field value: 97.749 kL
